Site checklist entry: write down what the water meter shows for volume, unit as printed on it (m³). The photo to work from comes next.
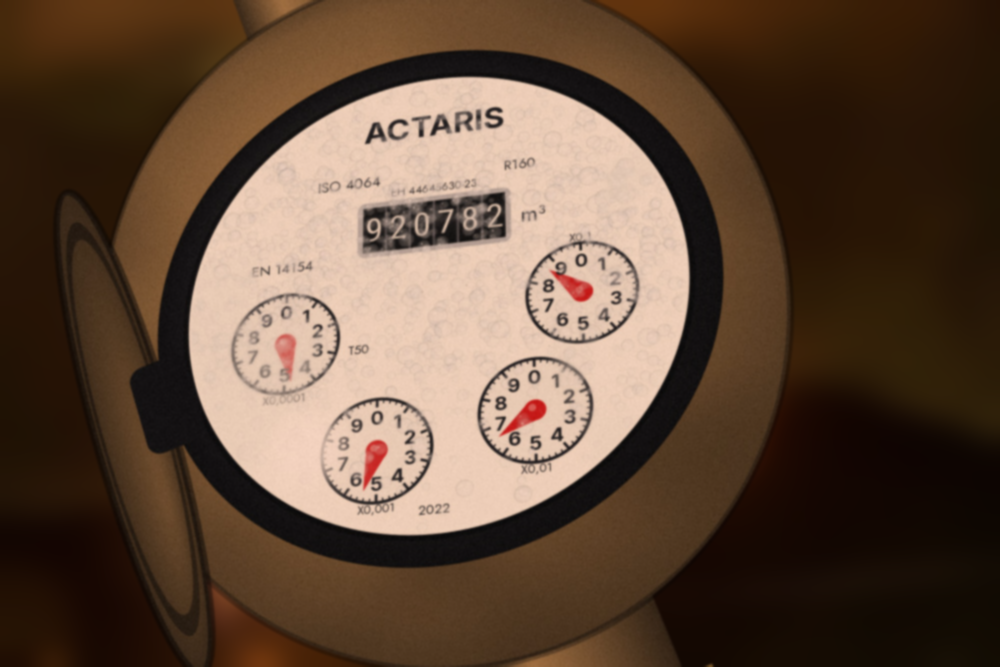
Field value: 920782.8654 m³
